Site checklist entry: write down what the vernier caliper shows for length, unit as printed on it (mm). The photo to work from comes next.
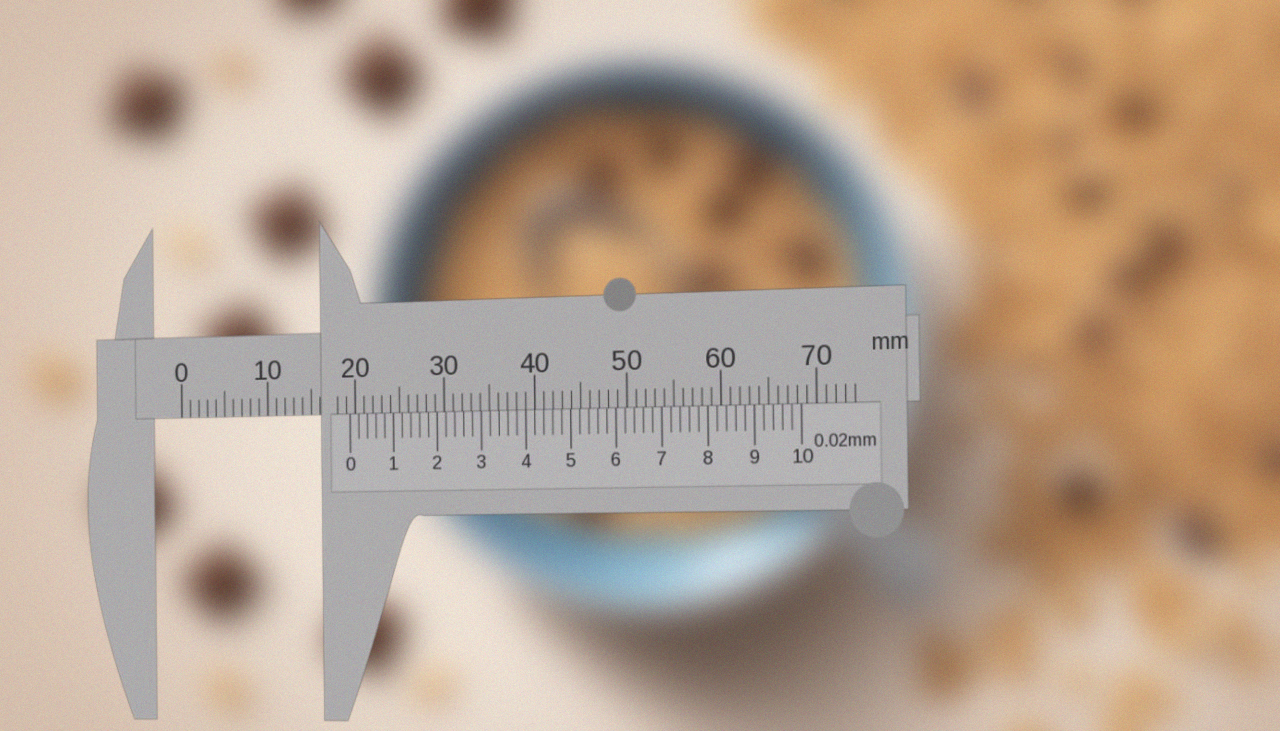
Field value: 19.4 mm
